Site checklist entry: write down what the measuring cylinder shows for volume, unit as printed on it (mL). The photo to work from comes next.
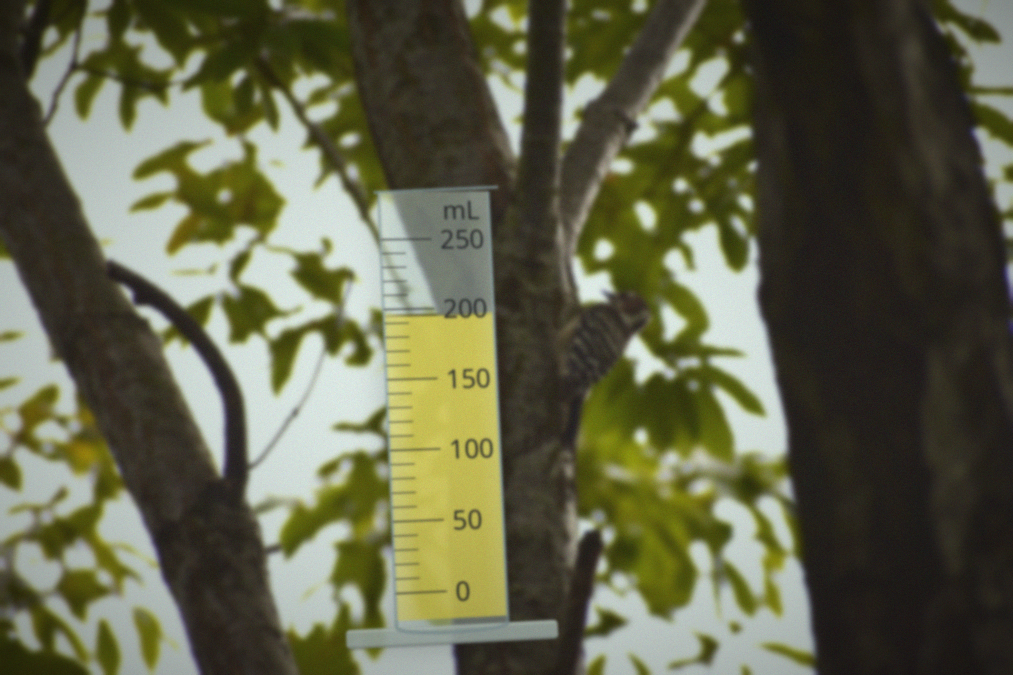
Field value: 195 mL
